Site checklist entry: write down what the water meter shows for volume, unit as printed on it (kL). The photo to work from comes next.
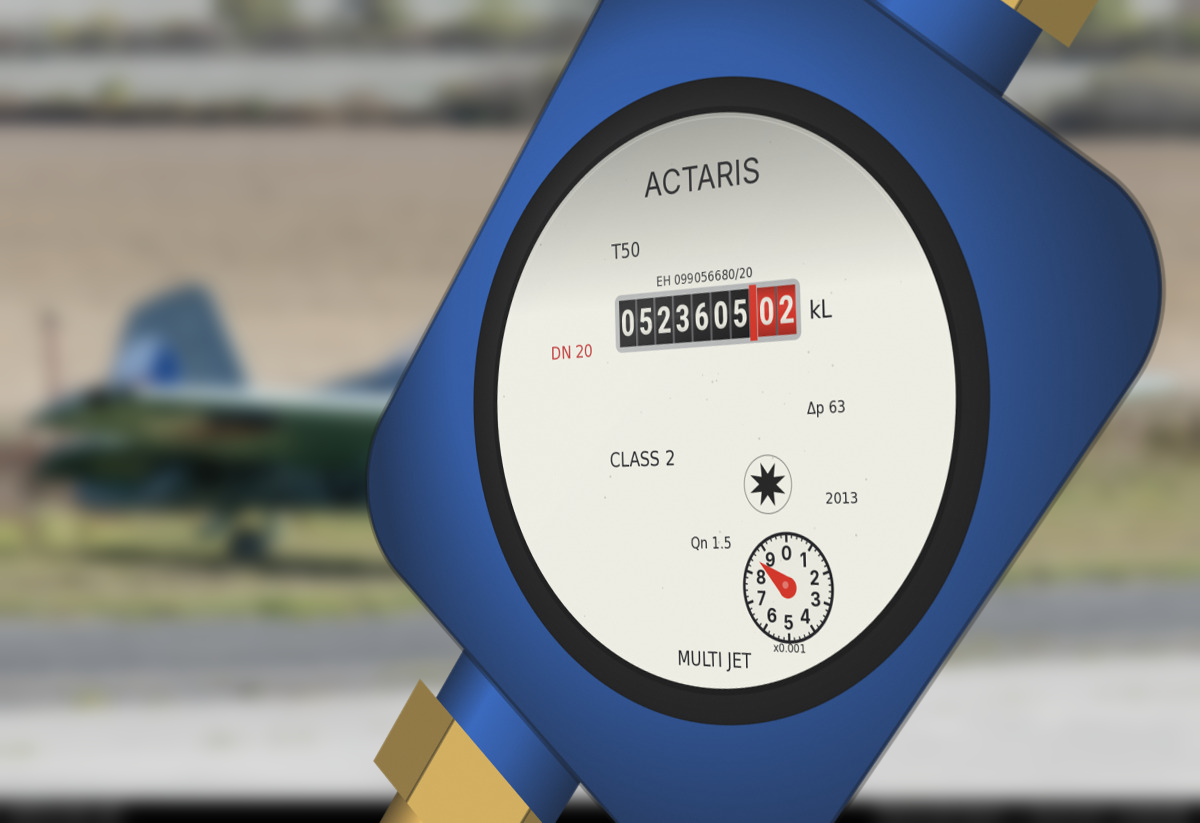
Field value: 523605.028 kL
